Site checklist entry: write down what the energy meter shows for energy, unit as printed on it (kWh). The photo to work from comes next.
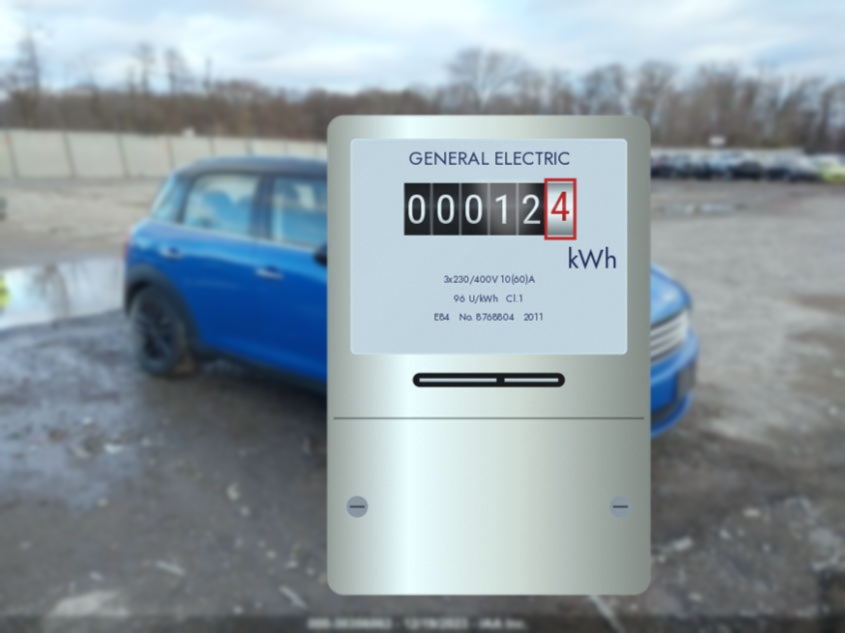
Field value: 12.4 kWh
